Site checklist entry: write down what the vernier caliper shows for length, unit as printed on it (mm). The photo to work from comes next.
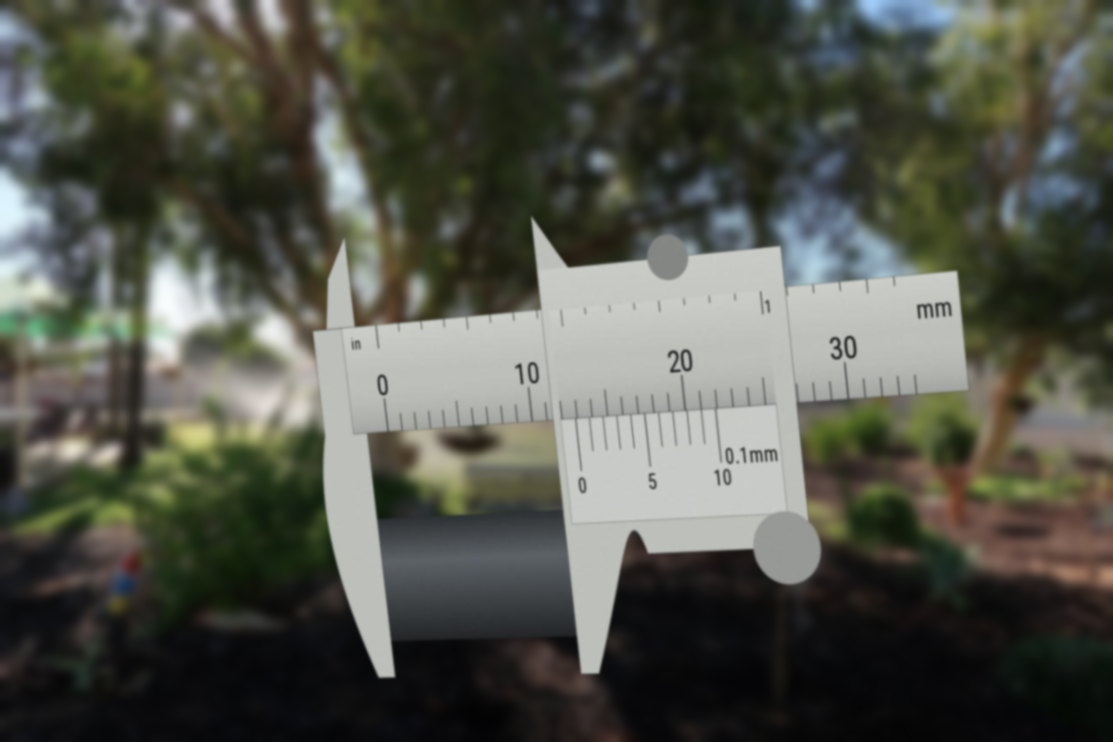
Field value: 12.9 mm
